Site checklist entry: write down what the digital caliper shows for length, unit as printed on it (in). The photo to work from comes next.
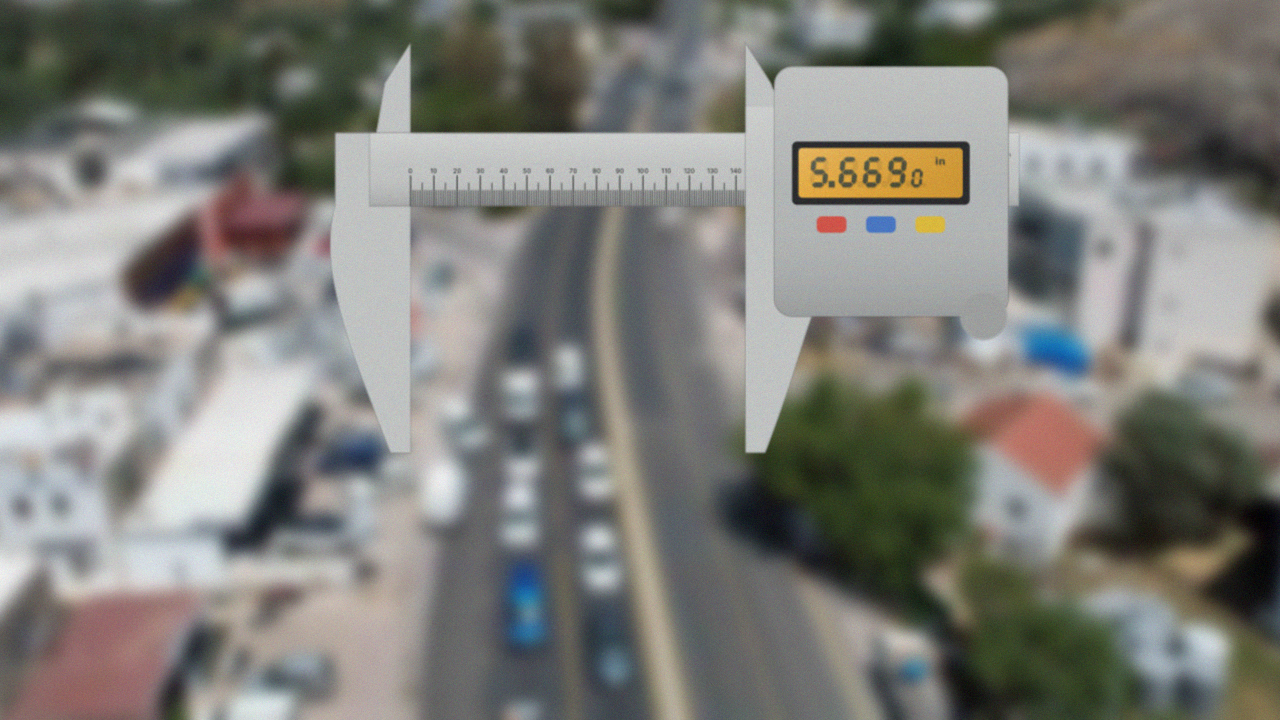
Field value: 5.6690 in
